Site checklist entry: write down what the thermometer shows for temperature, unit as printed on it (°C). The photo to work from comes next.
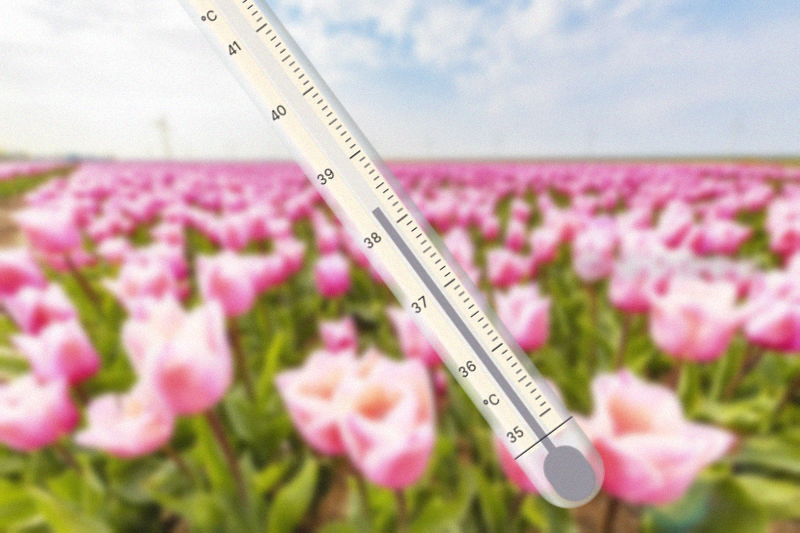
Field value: 38.3 °C
